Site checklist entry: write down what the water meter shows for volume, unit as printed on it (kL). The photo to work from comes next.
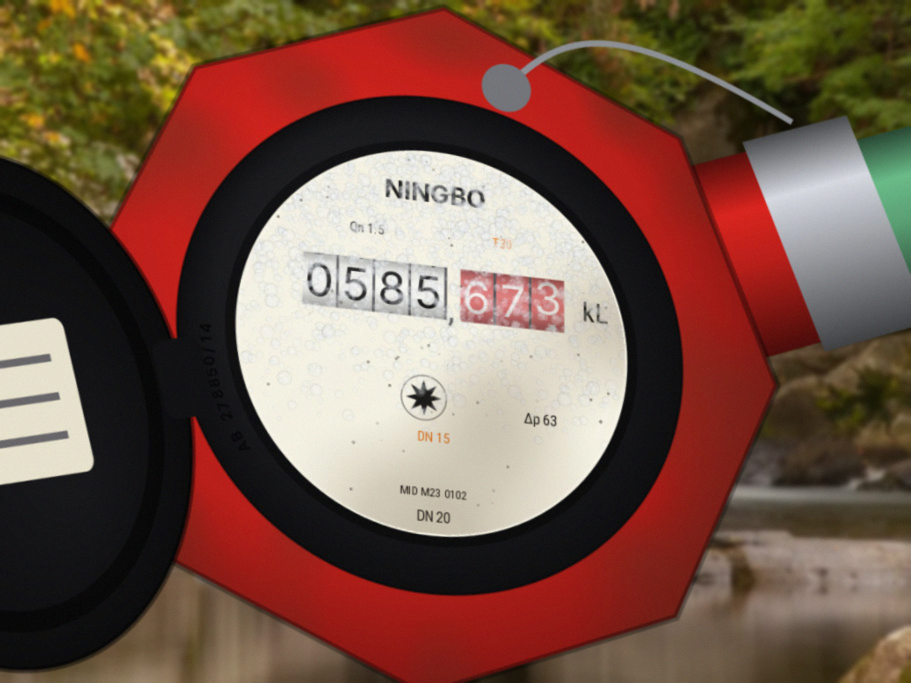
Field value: 585.673 kL
